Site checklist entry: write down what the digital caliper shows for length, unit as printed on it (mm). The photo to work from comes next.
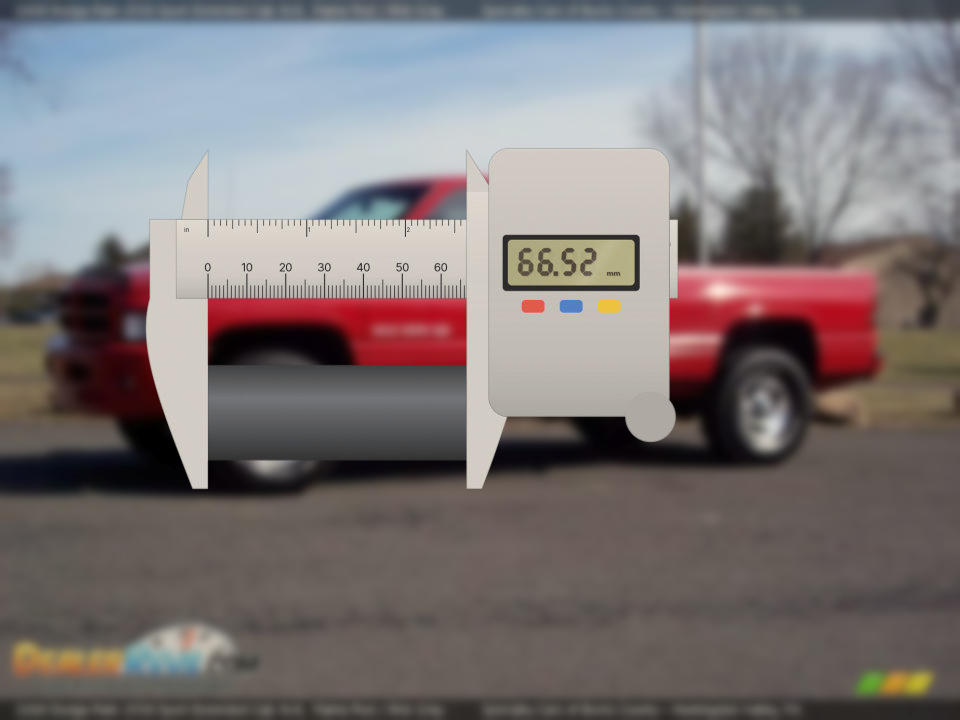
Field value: 66.52 mm
